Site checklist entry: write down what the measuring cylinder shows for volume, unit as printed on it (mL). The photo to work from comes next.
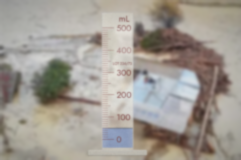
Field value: 50 mL
